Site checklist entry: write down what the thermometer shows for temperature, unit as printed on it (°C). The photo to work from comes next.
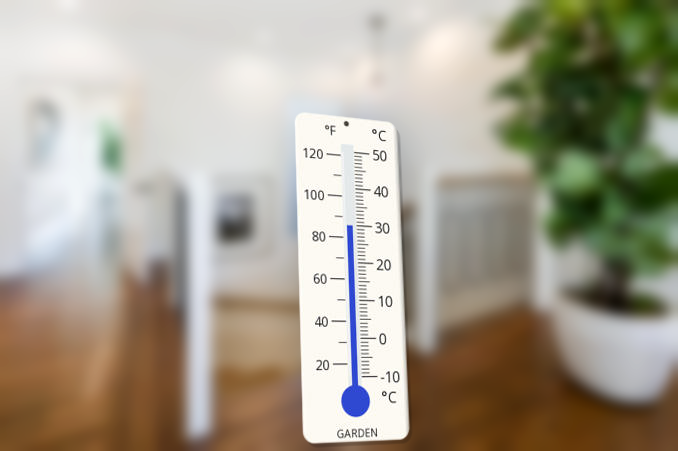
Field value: 30 °C
